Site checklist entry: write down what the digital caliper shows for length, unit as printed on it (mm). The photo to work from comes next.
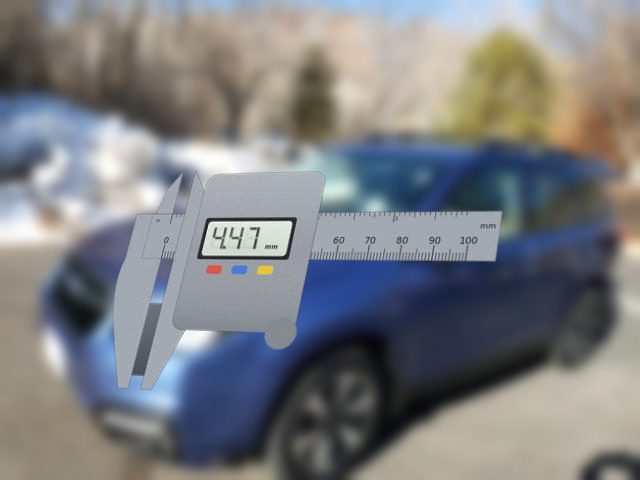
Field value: 4.47 mm
